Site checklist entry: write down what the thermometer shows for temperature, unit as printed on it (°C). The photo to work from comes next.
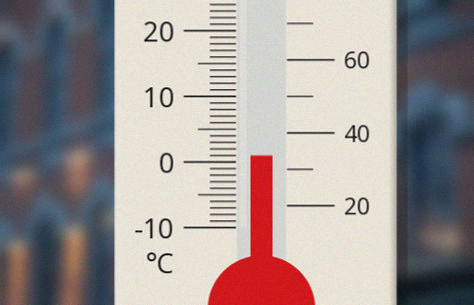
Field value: 1 °C
